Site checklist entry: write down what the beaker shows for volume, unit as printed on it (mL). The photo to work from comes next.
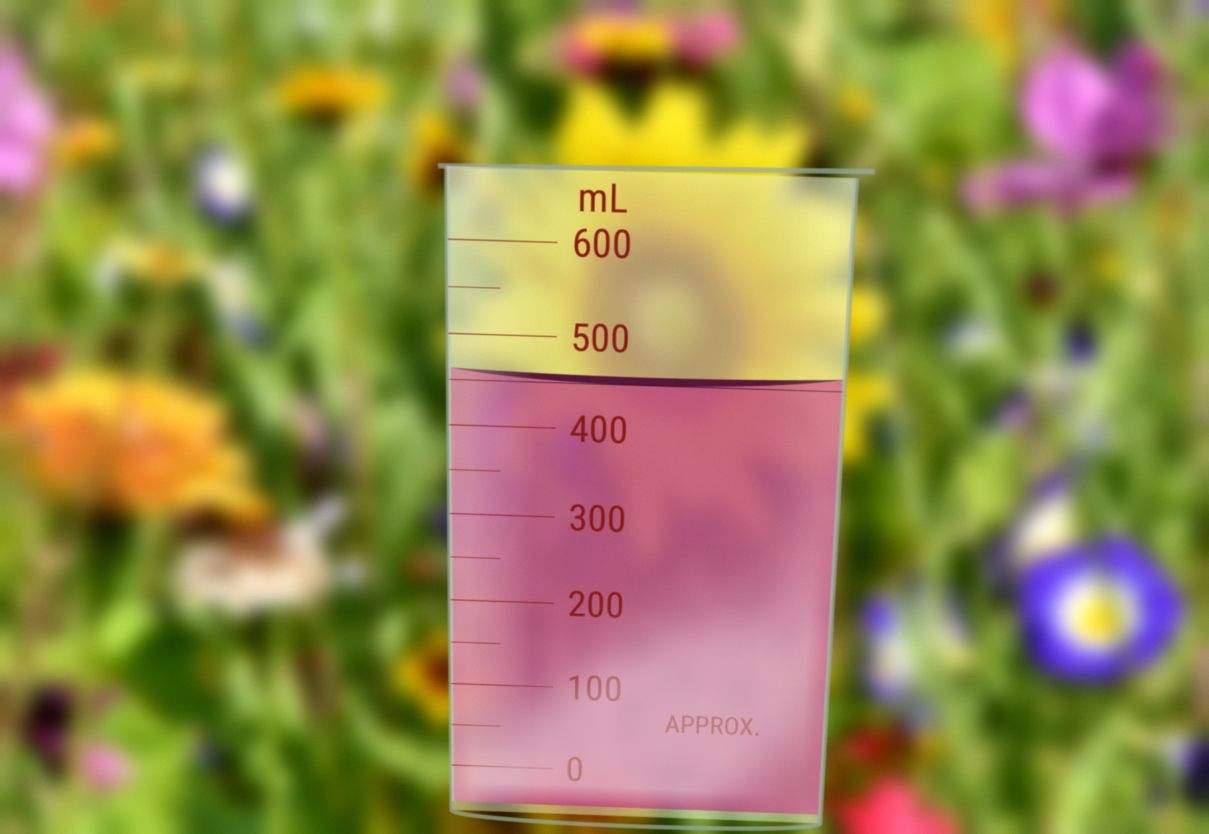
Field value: 450 mL
